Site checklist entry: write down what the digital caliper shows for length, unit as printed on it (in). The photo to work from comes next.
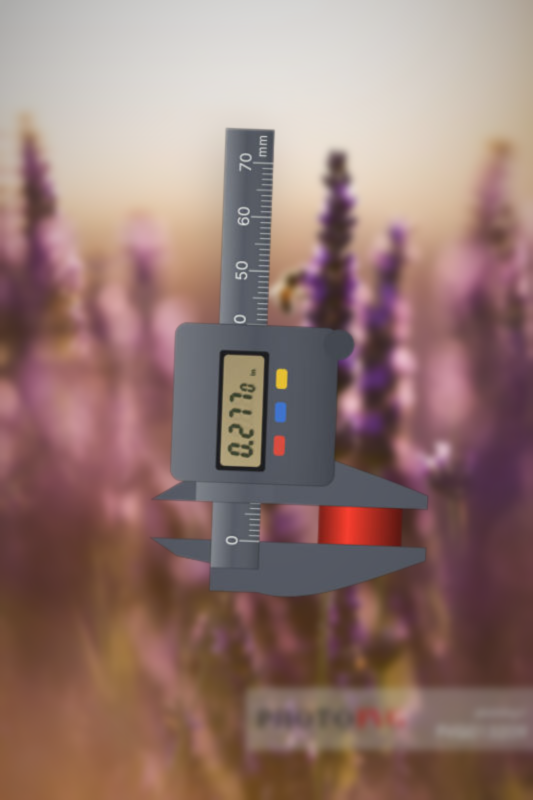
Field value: 0.2770 in
